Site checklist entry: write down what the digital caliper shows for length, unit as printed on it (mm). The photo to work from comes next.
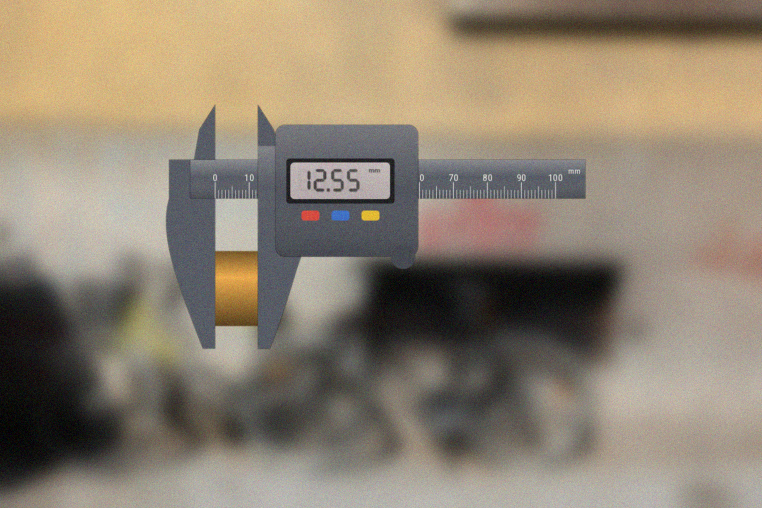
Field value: 12.55 mm
